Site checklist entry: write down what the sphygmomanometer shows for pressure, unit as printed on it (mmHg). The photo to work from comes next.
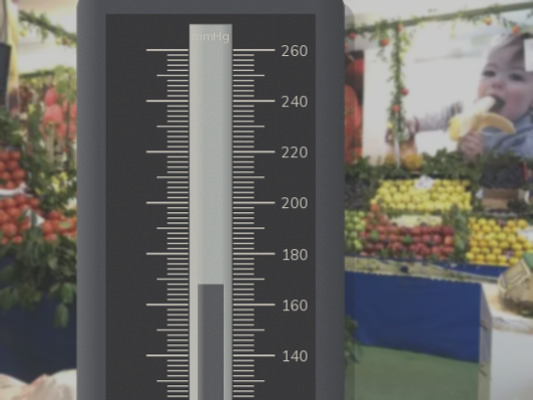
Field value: 168 mmHg
